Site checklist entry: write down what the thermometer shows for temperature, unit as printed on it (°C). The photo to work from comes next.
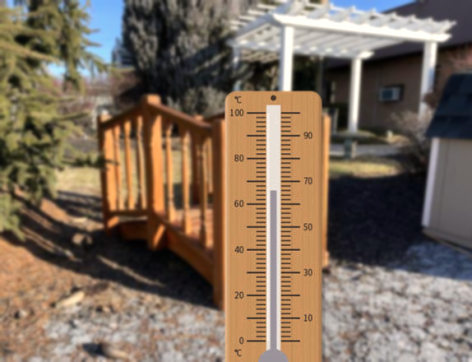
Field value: 66 °C
